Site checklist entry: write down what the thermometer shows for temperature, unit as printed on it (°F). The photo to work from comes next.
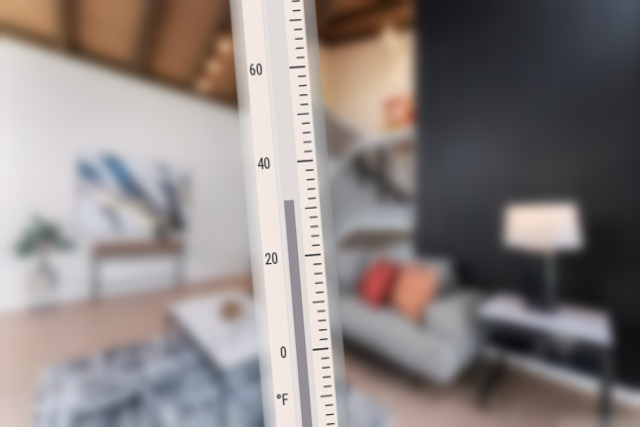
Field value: 32 °F
